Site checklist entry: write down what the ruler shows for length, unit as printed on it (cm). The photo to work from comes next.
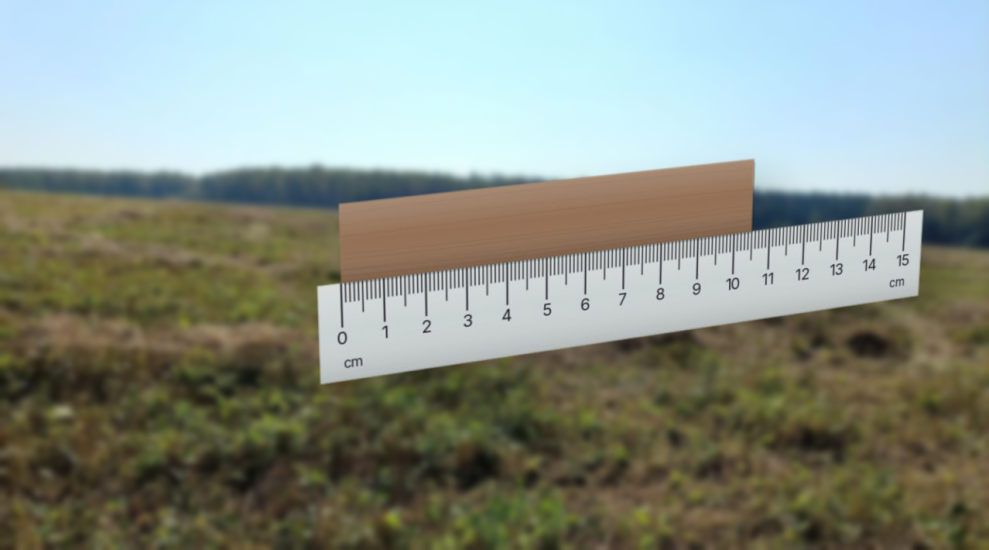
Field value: 10.5 cm
